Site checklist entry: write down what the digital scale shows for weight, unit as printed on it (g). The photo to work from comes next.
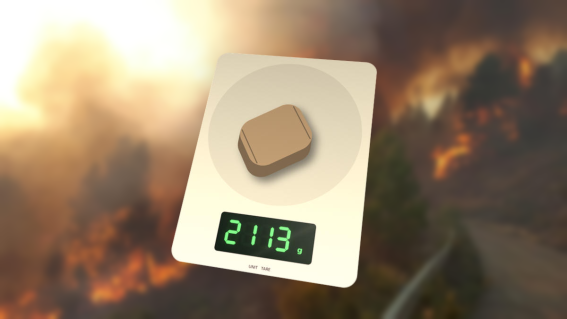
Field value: 2113 g
